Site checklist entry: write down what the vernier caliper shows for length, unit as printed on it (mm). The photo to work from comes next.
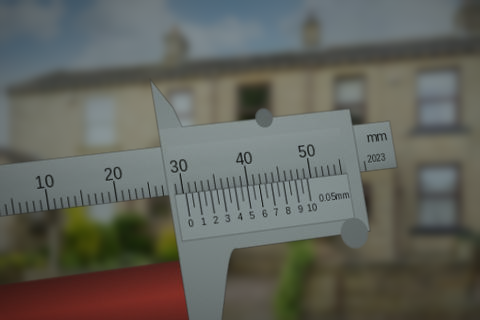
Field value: 30.4 mm
